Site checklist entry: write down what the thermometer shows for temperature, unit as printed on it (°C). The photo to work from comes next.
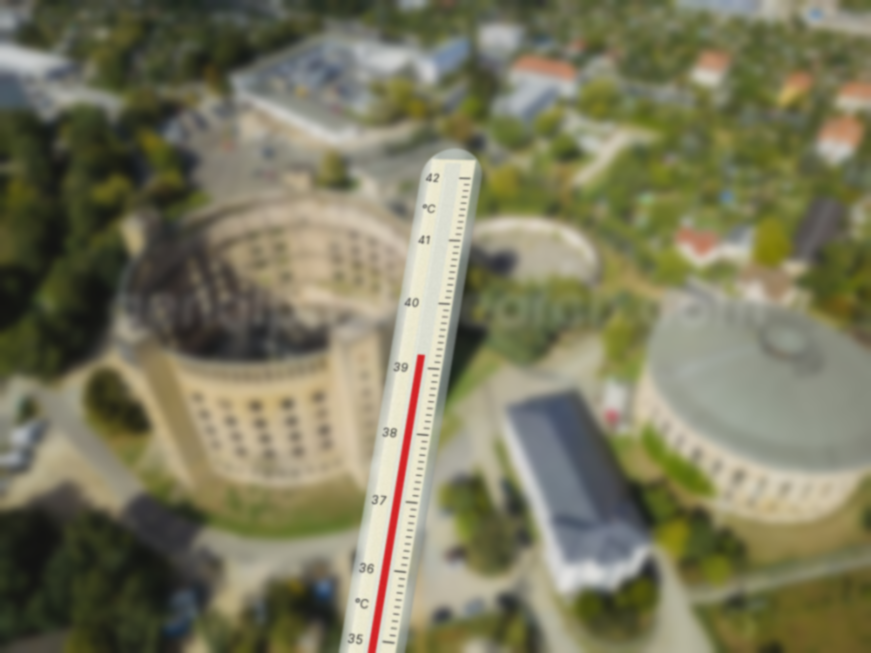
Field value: 39.2 °C
